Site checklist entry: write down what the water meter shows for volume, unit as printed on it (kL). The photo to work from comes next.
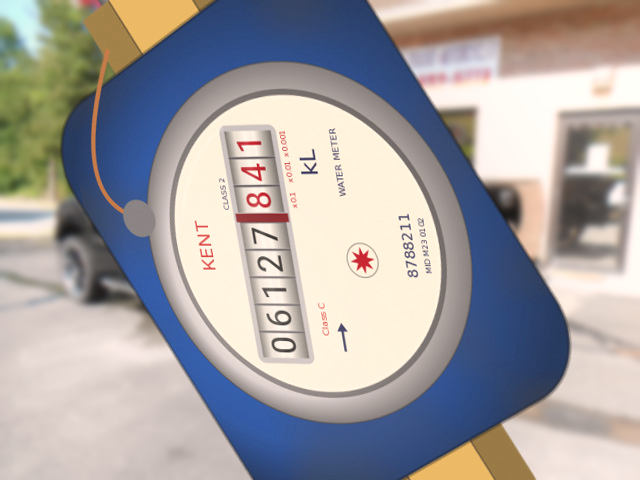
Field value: 6127.841 kL
